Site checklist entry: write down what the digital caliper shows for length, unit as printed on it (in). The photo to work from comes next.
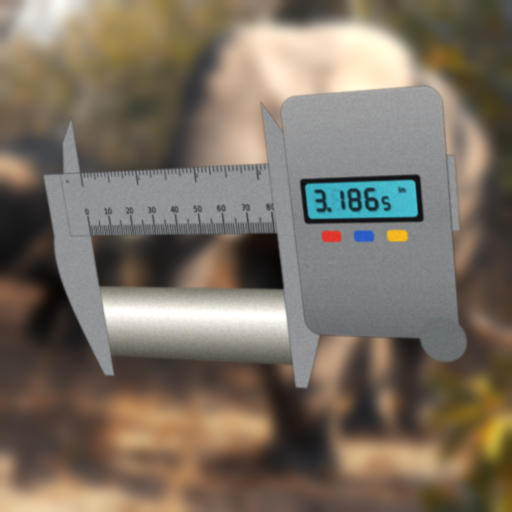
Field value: 3.1865 in
